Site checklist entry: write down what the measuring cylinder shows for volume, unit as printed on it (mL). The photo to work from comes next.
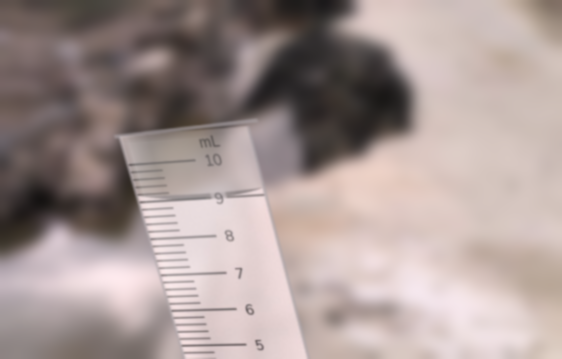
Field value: 9 mL
